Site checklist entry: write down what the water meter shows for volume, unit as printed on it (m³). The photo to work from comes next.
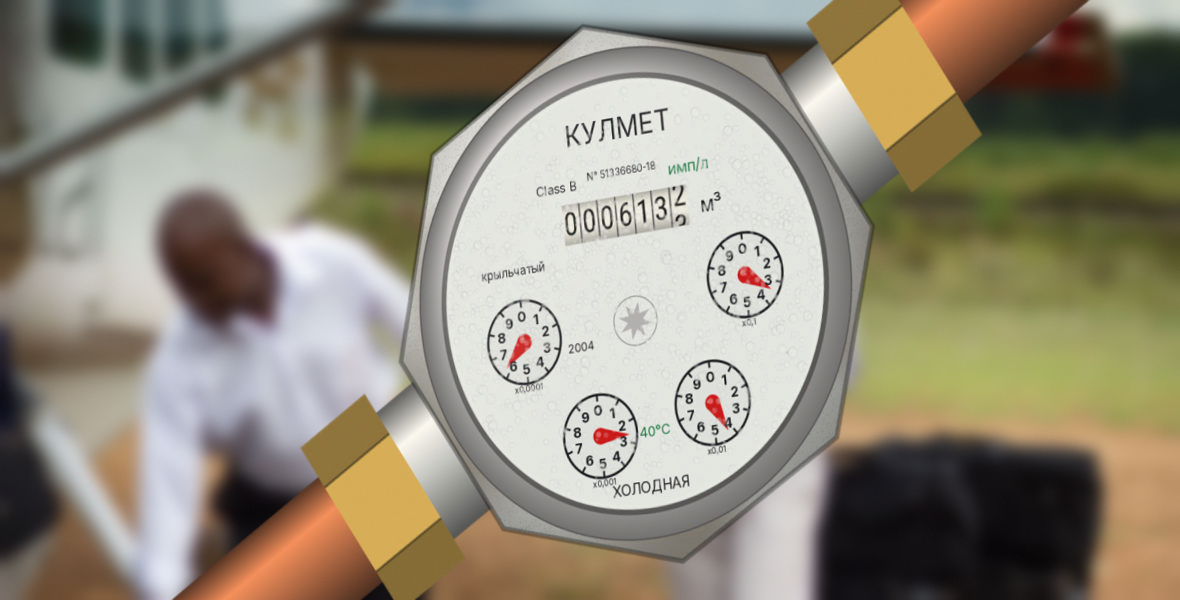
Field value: 6132.3426 m³
